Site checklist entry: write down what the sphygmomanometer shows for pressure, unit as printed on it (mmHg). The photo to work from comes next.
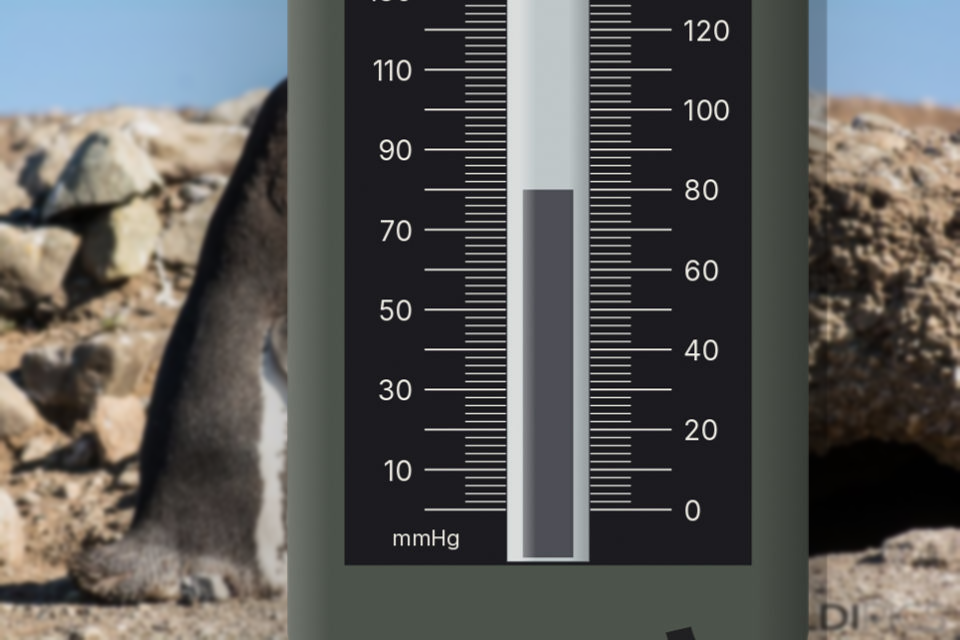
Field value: 80 mmHg
